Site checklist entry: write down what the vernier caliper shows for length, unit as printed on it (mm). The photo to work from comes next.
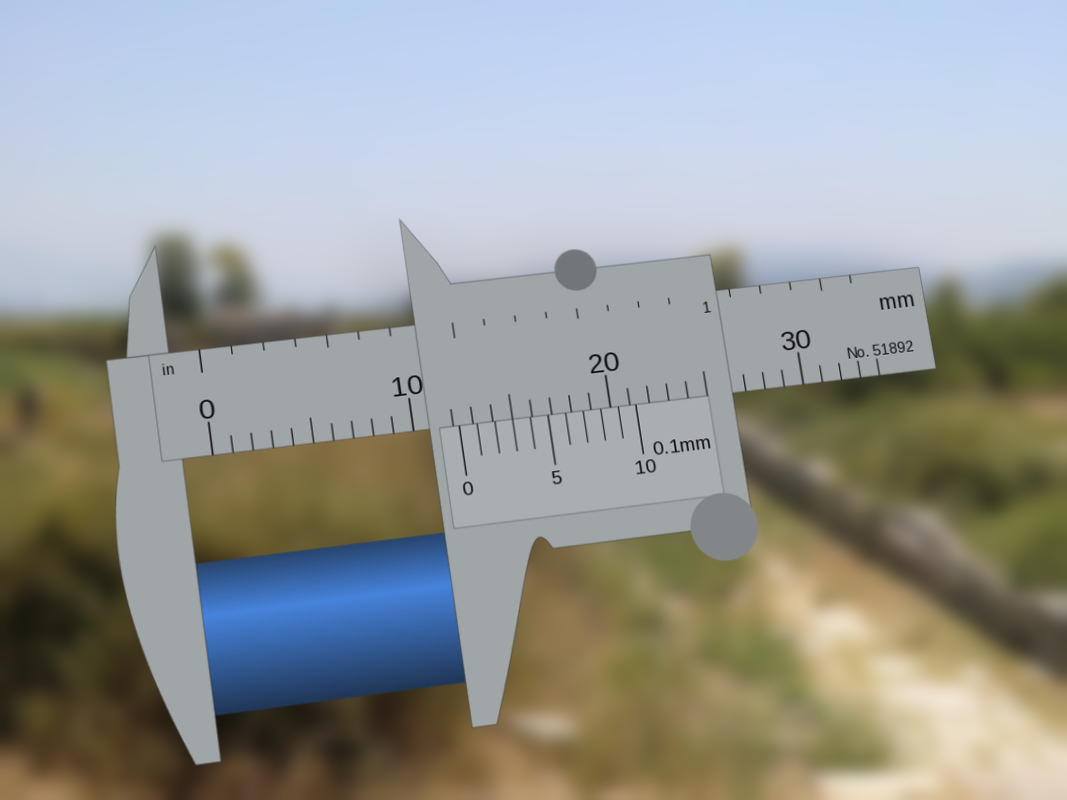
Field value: 12.3 mm
